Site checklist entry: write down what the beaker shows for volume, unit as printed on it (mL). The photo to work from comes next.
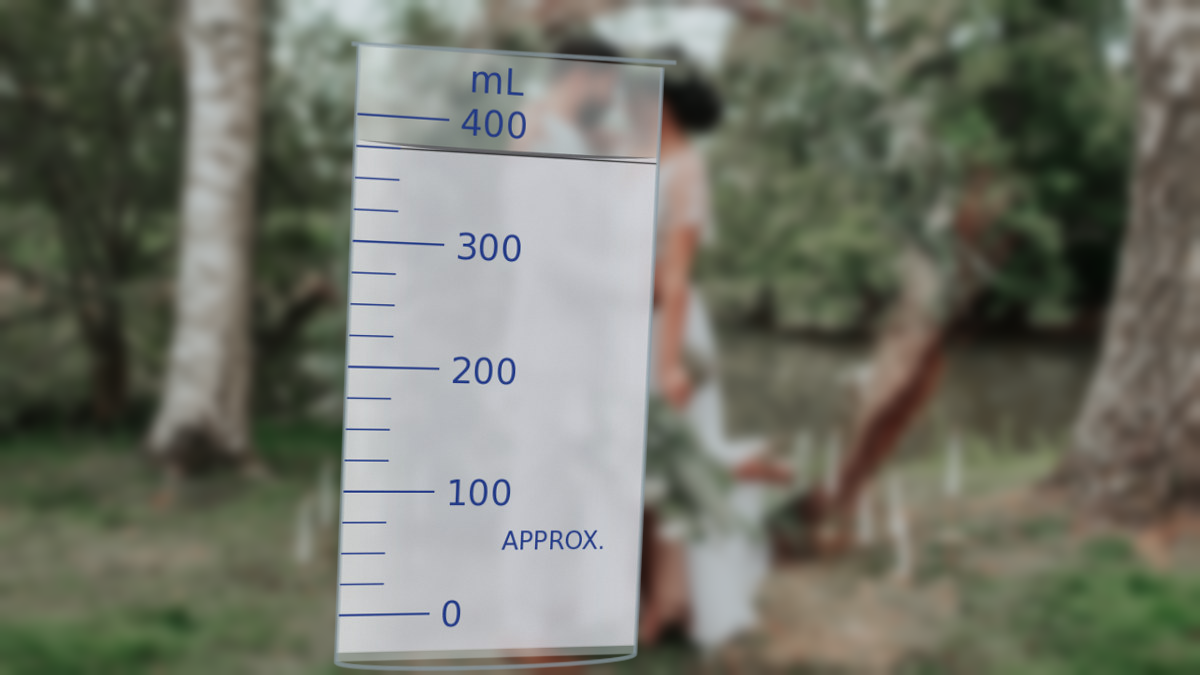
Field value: 375 mL
